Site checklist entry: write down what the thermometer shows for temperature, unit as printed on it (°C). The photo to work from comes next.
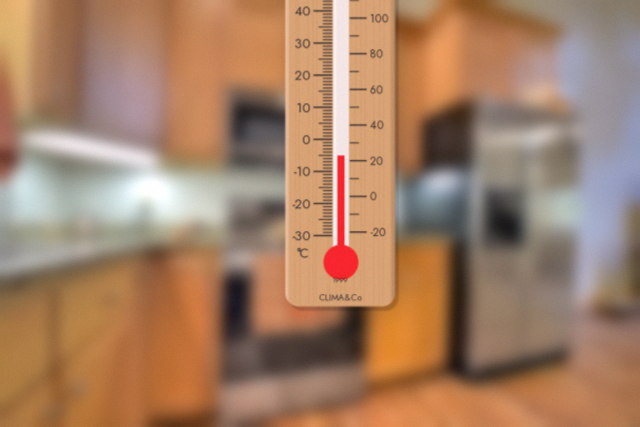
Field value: -5 °C
